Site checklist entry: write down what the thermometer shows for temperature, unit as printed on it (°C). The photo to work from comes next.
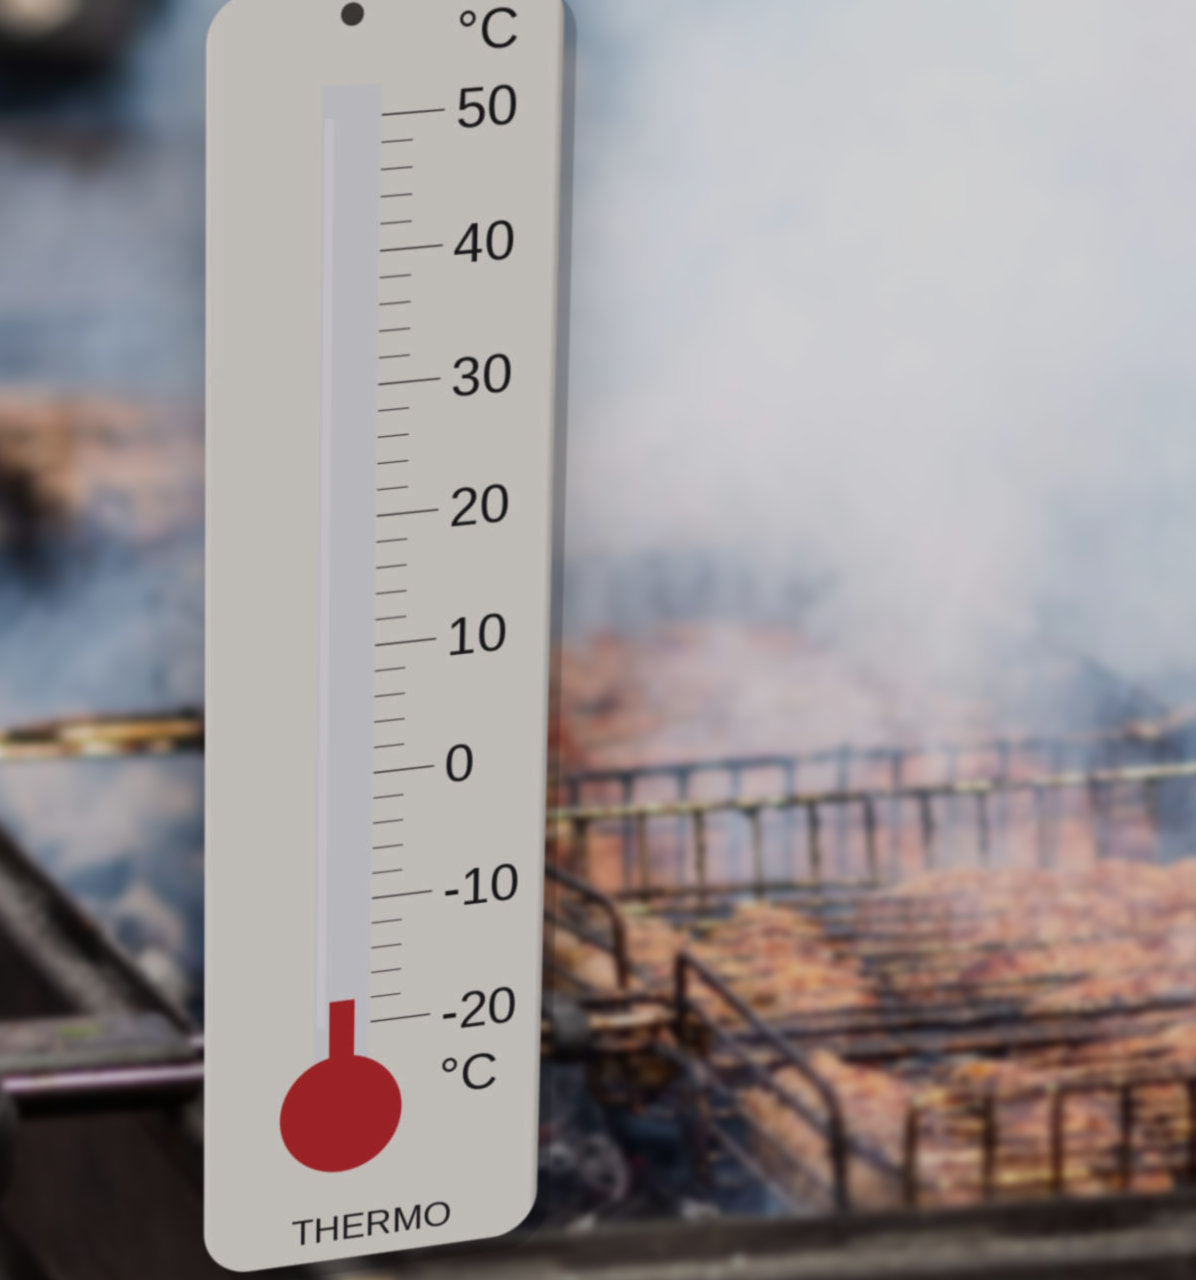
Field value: -18 °C
